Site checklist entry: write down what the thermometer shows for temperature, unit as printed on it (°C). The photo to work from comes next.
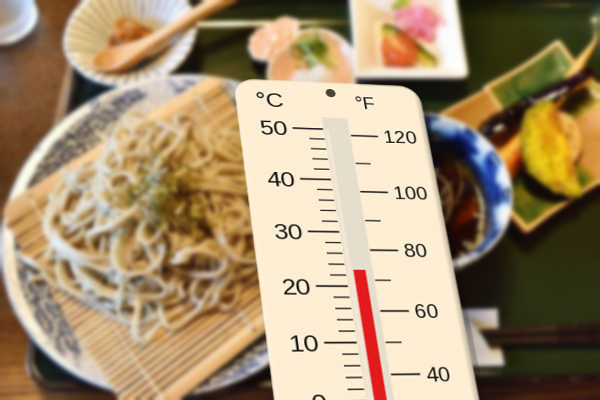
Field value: 23 °C
